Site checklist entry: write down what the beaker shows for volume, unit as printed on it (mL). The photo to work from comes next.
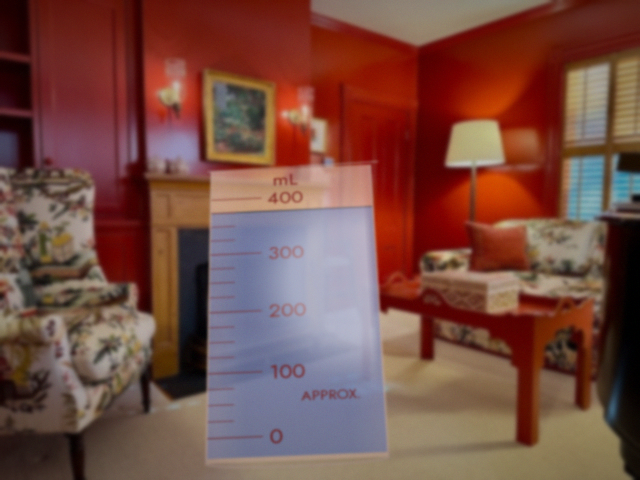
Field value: 375 mL
